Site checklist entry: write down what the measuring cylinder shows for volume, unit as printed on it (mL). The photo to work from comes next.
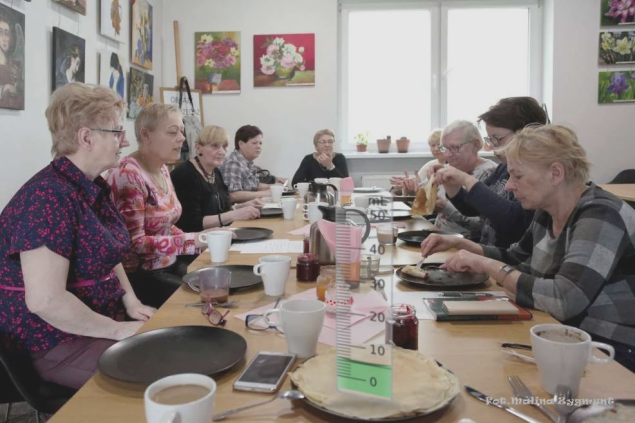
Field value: 5 mL
